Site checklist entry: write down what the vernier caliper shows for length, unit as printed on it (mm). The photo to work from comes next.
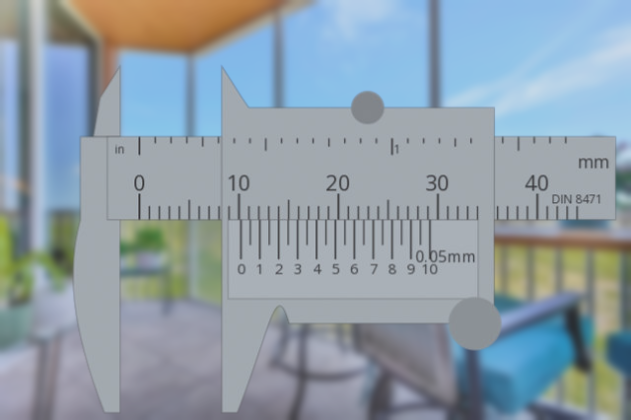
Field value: 10.2 mm
